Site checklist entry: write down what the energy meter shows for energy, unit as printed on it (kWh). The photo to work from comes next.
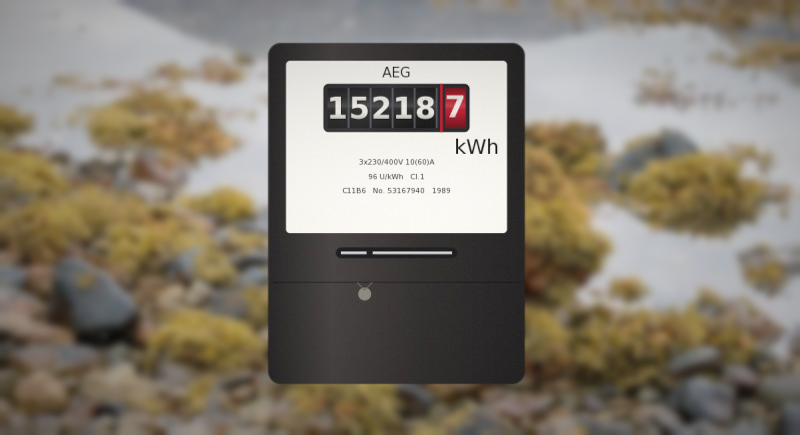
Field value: 15218.7 kWh
